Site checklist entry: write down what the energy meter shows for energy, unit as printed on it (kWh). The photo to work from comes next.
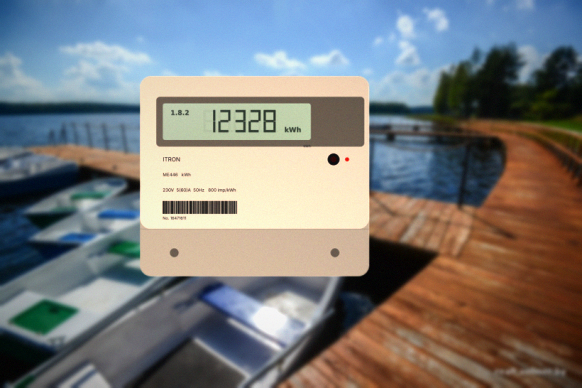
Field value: 12328 kWh
